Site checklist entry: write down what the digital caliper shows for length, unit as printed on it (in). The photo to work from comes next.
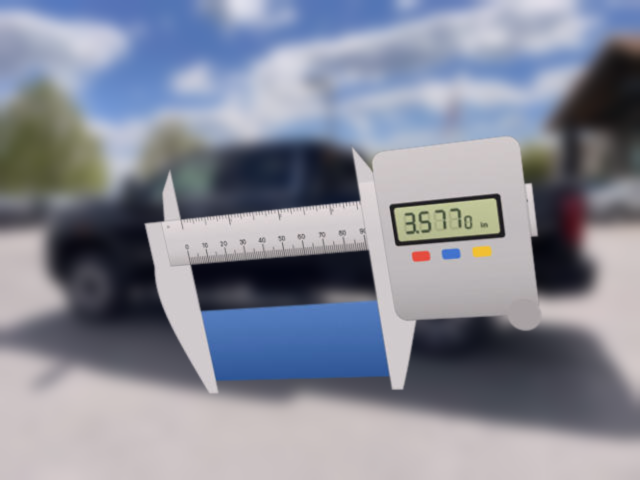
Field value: 3.5770 in
